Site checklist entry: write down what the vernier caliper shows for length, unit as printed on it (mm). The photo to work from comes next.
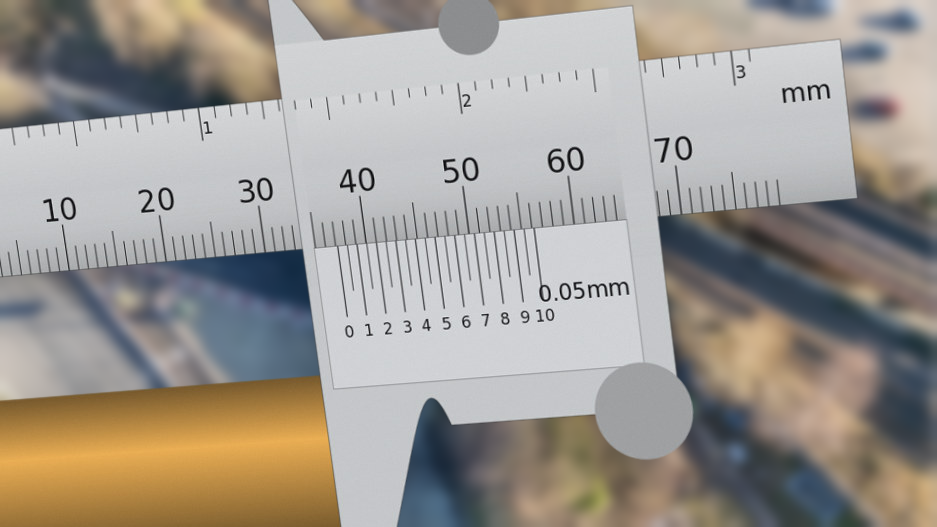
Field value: 37.2 mm
